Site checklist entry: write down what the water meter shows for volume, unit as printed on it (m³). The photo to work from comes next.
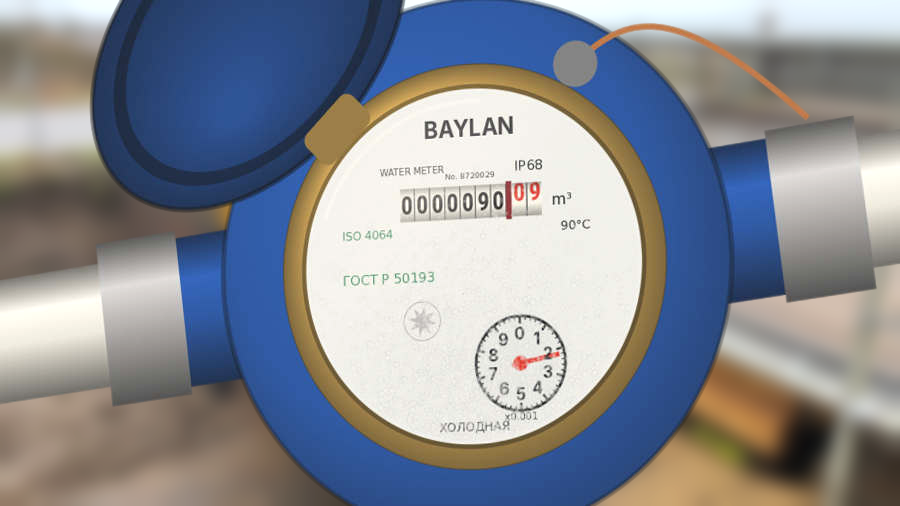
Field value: 90.092 m³
